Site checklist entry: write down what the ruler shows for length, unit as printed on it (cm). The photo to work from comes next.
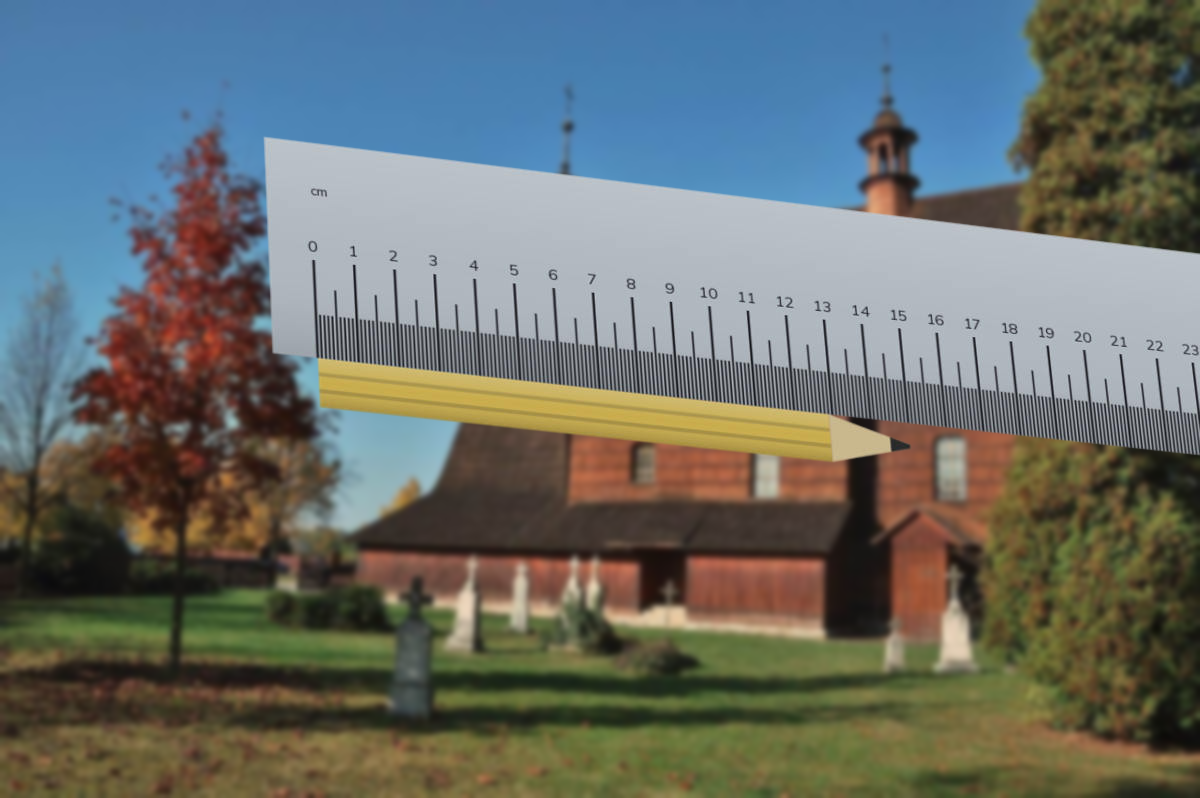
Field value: 15 cm
